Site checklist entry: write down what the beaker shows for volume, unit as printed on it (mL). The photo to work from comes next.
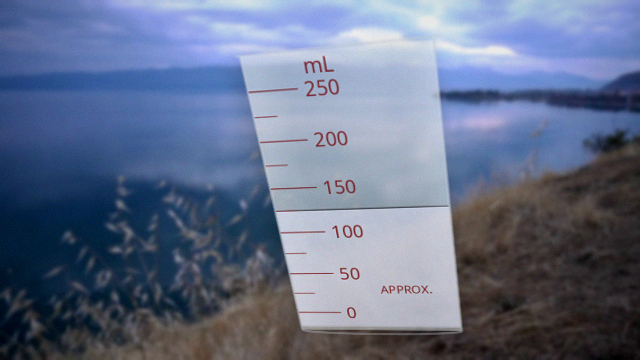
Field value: 125 mL
